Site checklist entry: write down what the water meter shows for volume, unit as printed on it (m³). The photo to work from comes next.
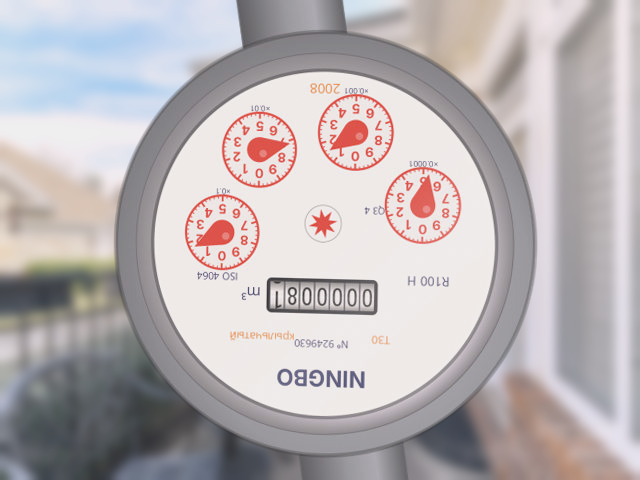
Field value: 81.1715 m³
